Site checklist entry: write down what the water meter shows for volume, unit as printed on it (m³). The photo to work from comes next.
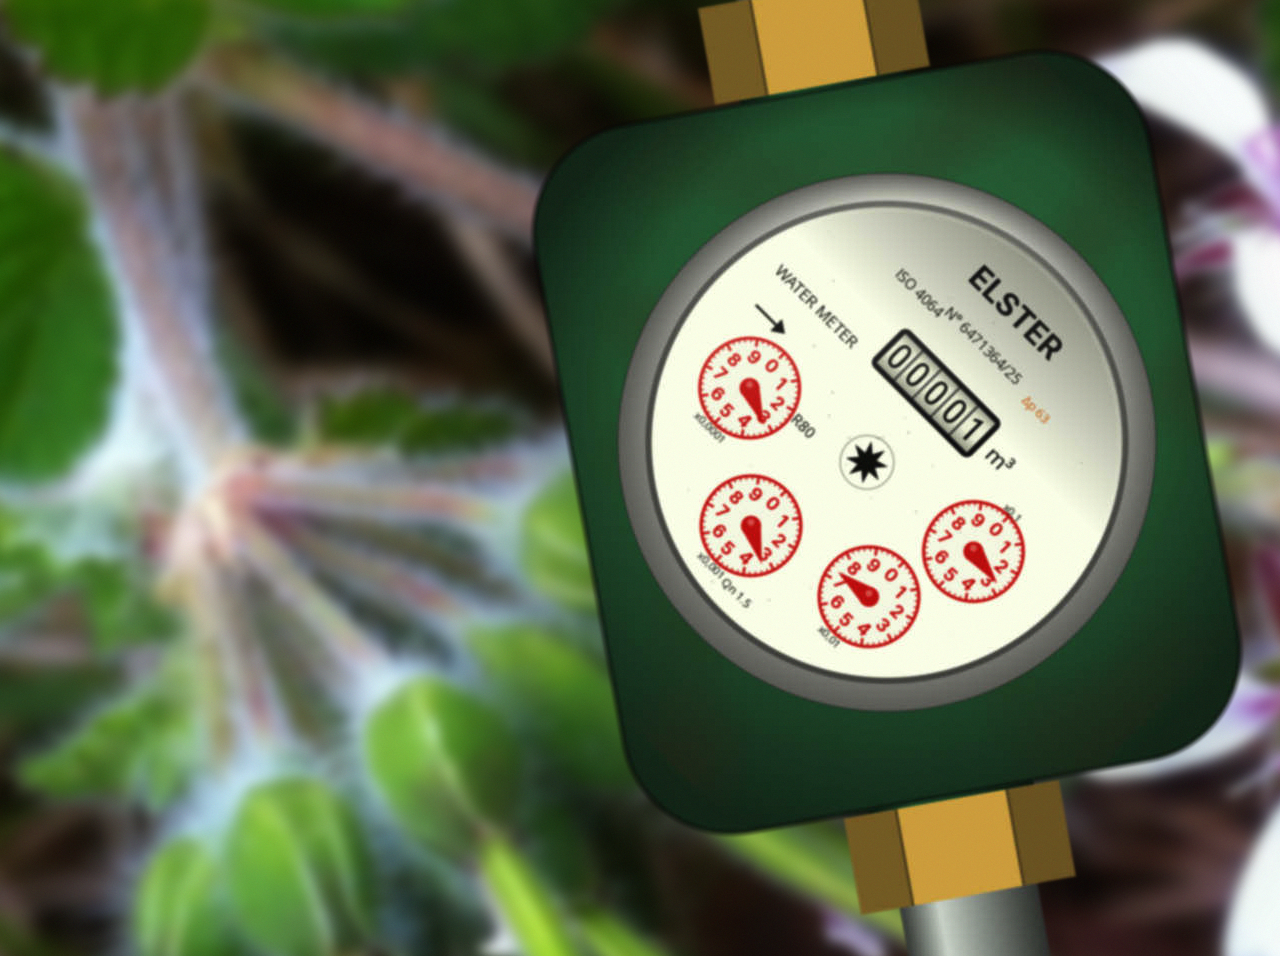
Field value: 1.2733 m³
